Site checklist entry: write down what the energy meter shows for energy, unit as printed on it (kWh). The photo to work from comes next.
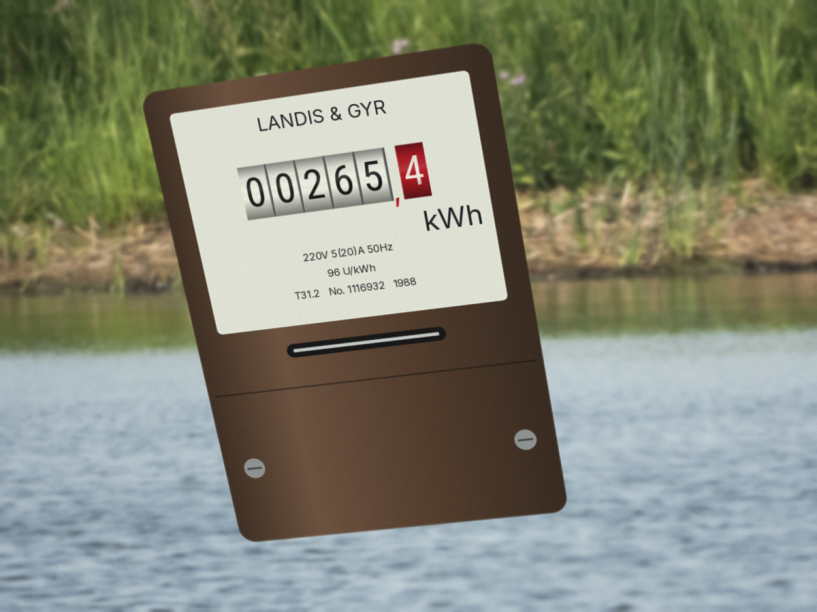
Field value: 265.4 kWh
